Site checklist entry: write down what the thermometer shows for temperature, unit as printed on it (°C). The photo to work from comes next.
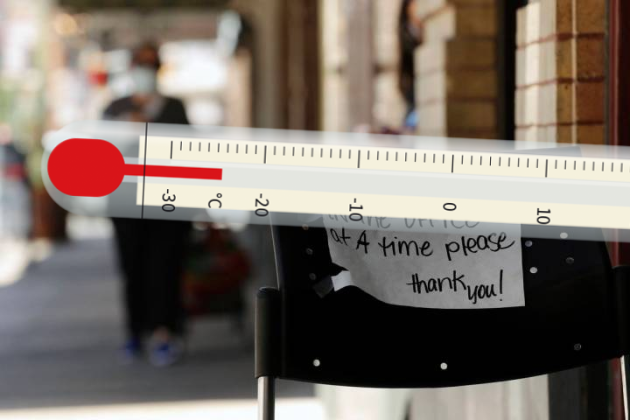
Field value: -24.5 °C
